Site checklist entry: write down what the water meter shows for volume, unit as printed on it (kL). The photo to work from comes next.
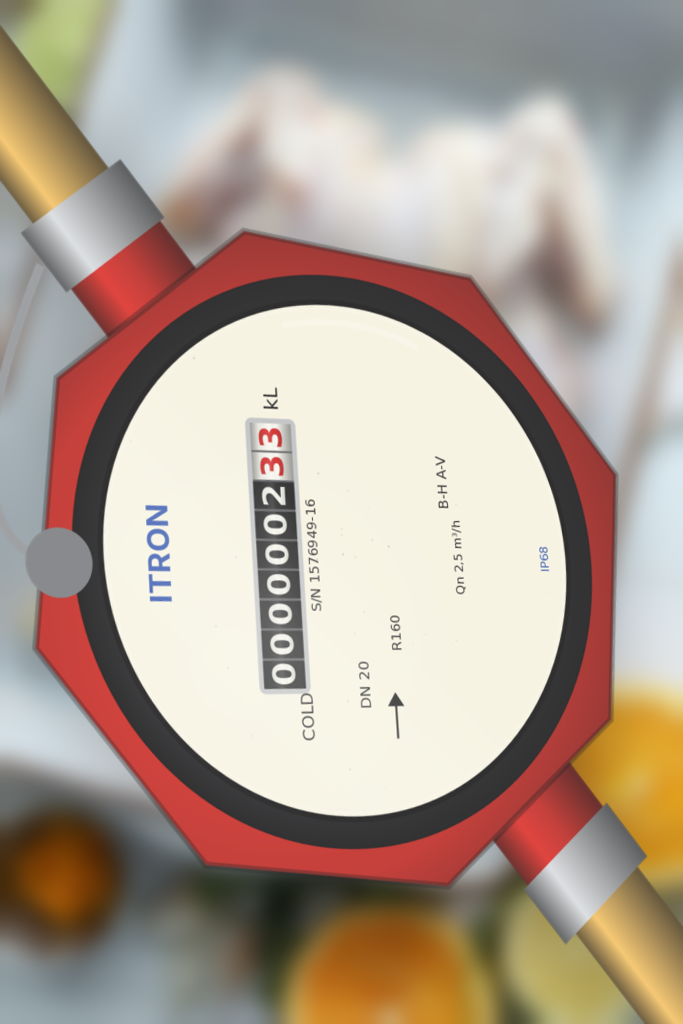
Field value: 2.33 kL
